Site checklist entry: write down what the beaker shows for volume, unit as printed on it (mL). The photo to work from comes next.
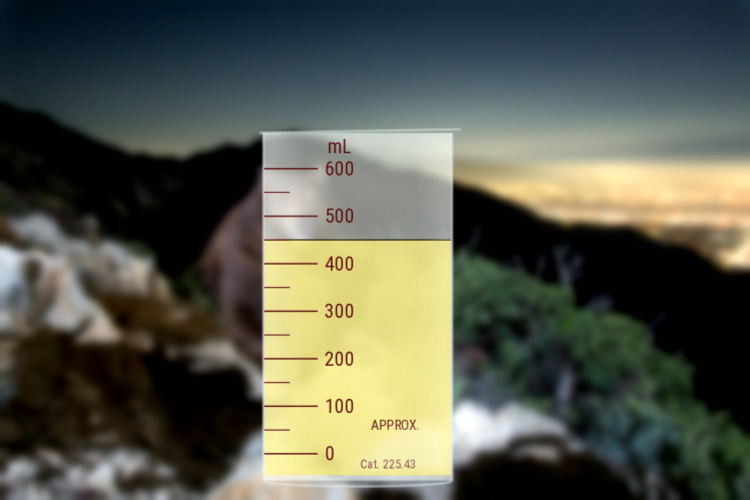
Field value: 450 mL
